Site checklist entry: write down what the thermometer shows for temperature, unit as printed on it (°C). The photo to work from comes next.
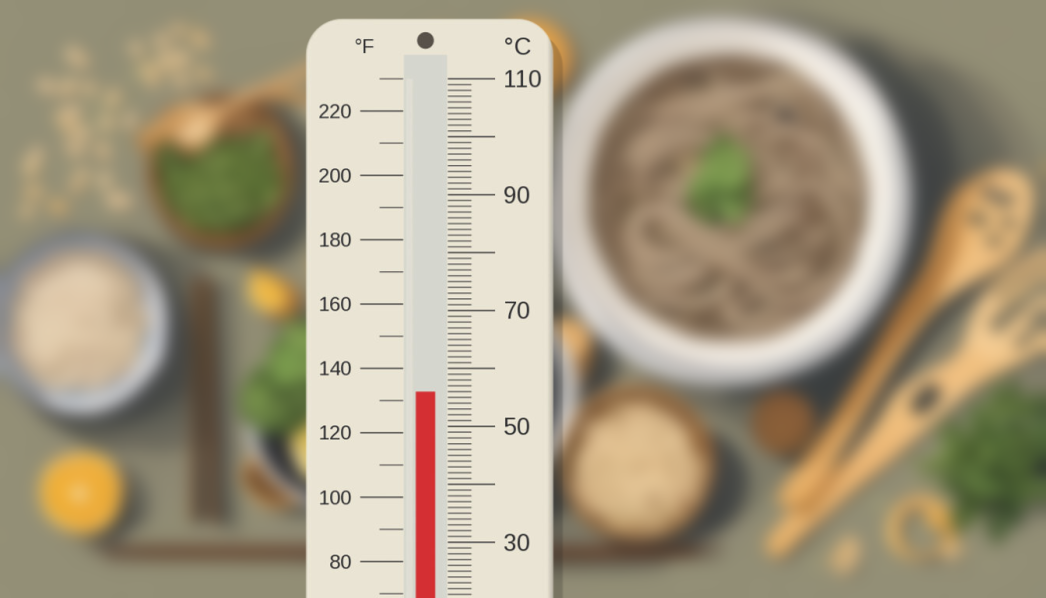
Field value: 56 °C
